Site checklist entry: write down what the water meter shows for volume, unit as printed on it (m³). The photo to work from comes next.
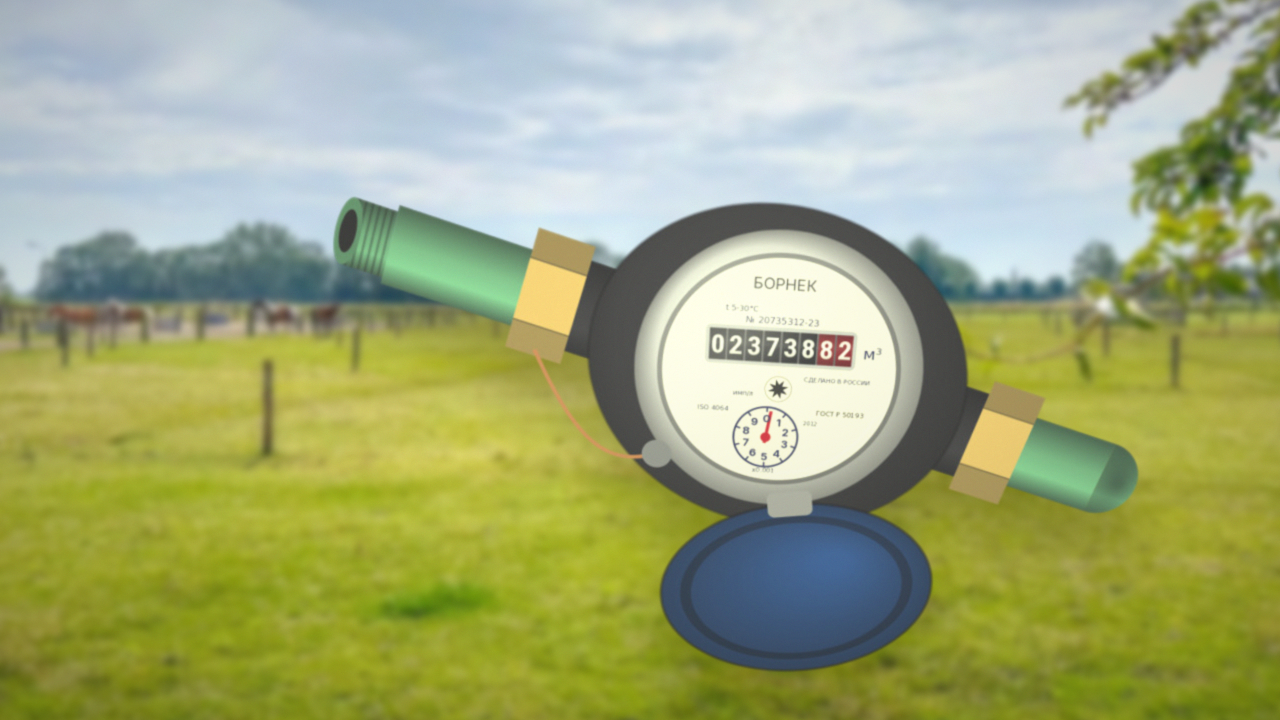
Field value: 23738.820 m³
